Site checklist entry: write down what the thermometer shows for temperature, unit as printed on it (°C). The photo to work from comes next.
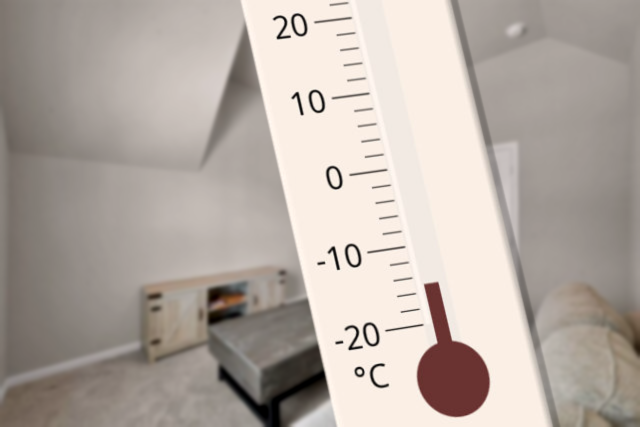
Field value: -15 °C
